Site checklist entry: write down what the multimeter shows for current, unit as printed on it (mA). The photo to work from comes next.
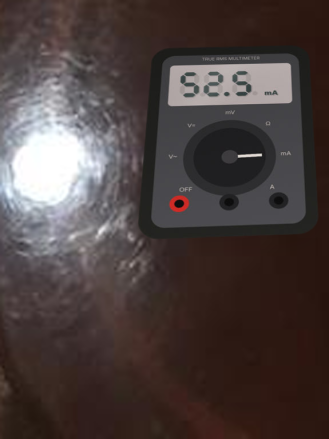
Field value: 52.5 mA
